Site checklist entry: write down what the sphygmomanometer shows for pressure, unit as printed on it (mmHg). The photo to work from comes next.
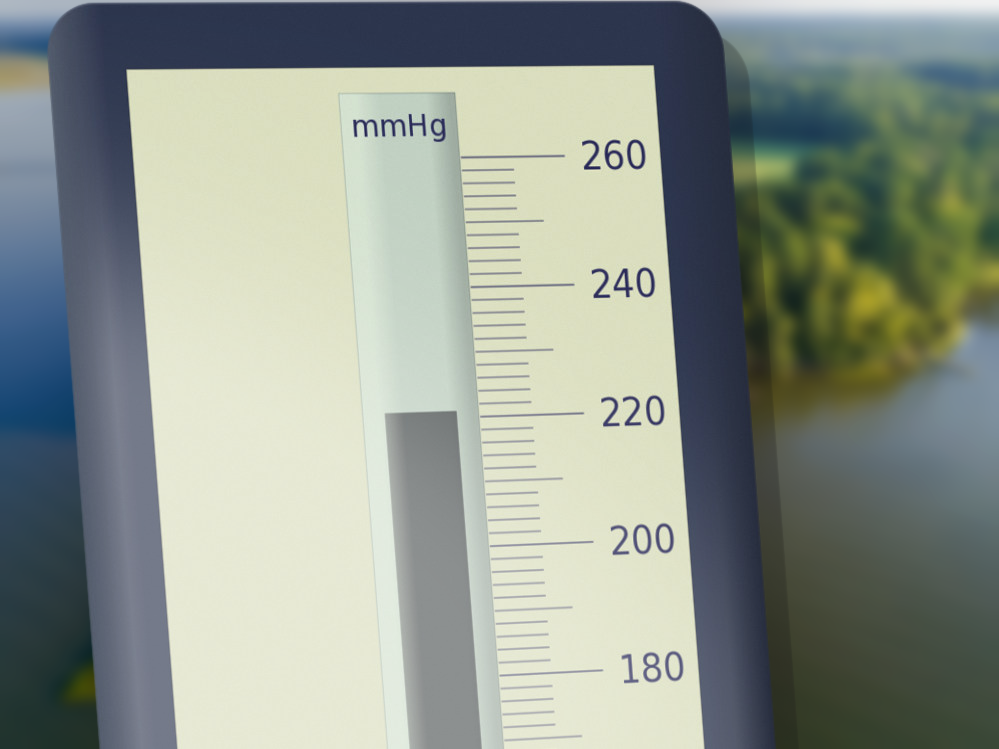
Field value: 221 mmHg
